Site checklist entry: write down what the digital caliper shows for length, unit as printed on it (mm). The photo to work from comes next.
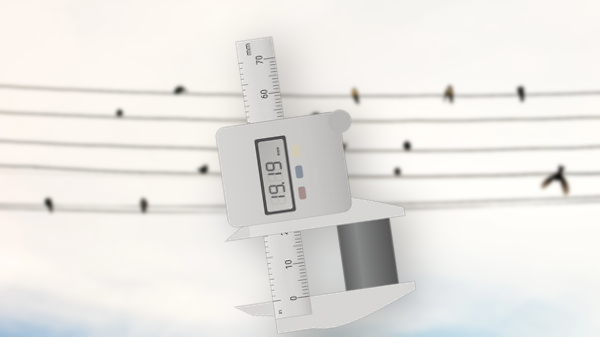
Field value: 19.19 mm
